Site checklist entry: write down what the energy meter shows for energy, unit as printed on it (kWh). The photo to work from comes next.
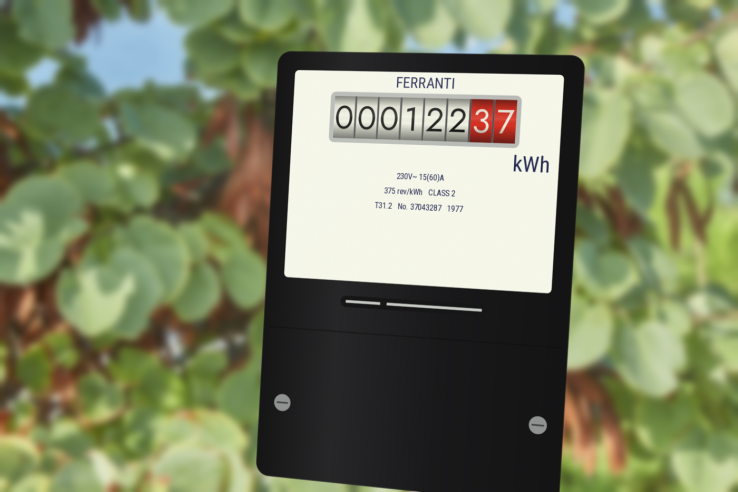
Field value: 122.37 kWh
